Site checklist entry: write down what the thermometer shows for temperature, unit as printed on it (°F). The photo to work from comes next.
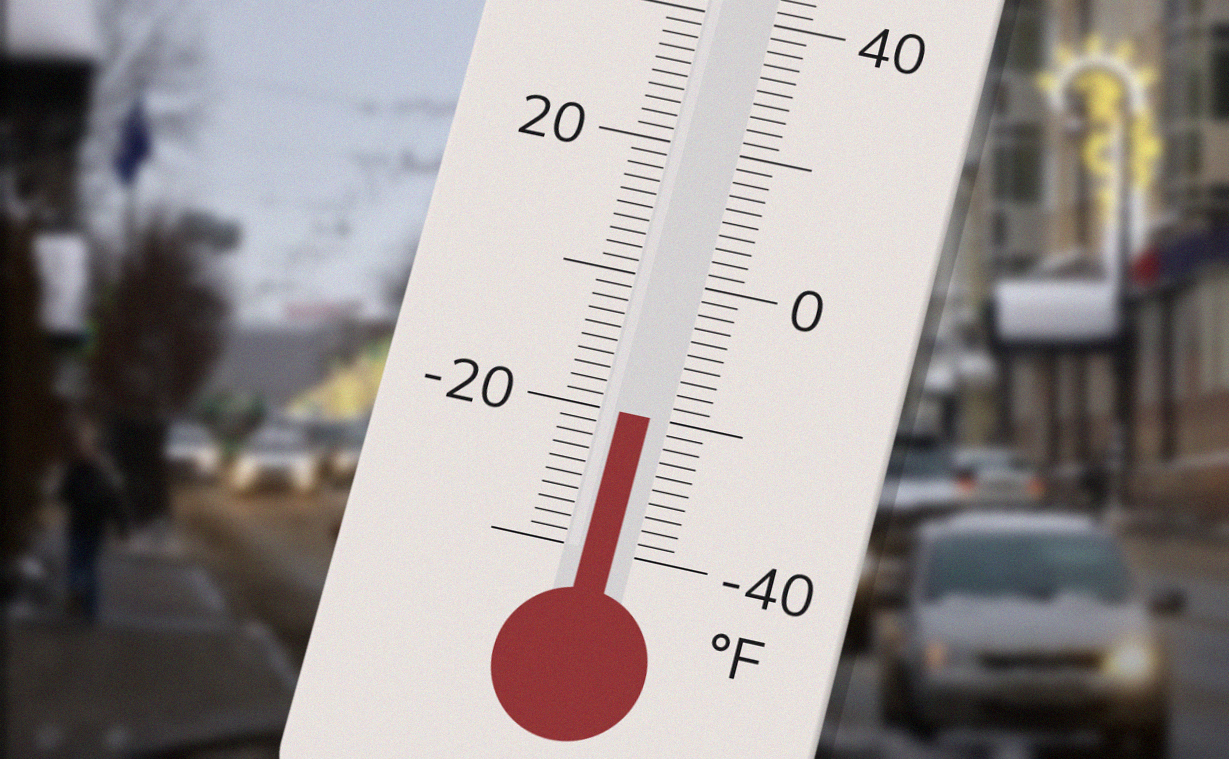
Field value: -20 °F
